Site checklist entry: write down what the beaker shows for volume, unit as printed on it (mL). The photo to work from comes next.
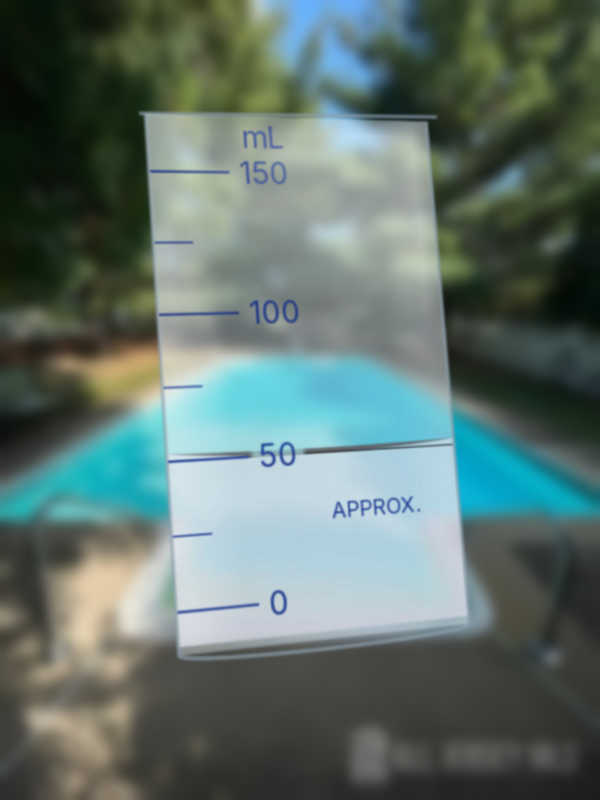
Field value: 50 mL
